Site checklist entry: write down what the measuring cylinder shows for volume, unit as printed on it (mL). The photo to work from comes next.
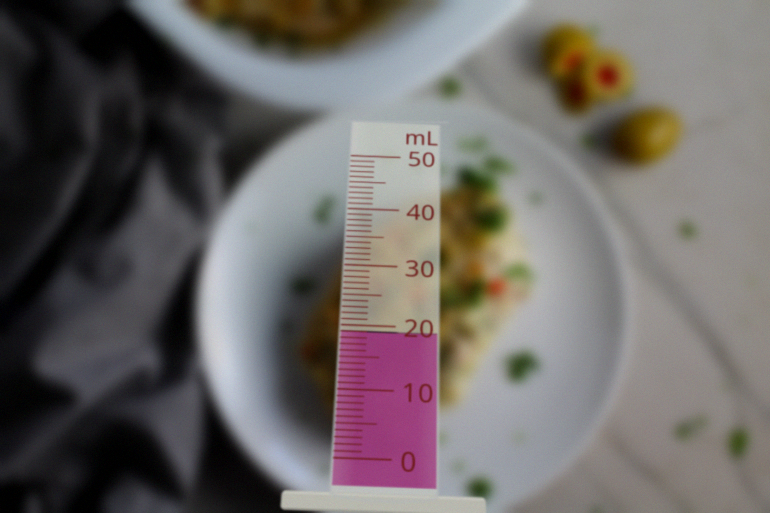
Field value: 19 mL
